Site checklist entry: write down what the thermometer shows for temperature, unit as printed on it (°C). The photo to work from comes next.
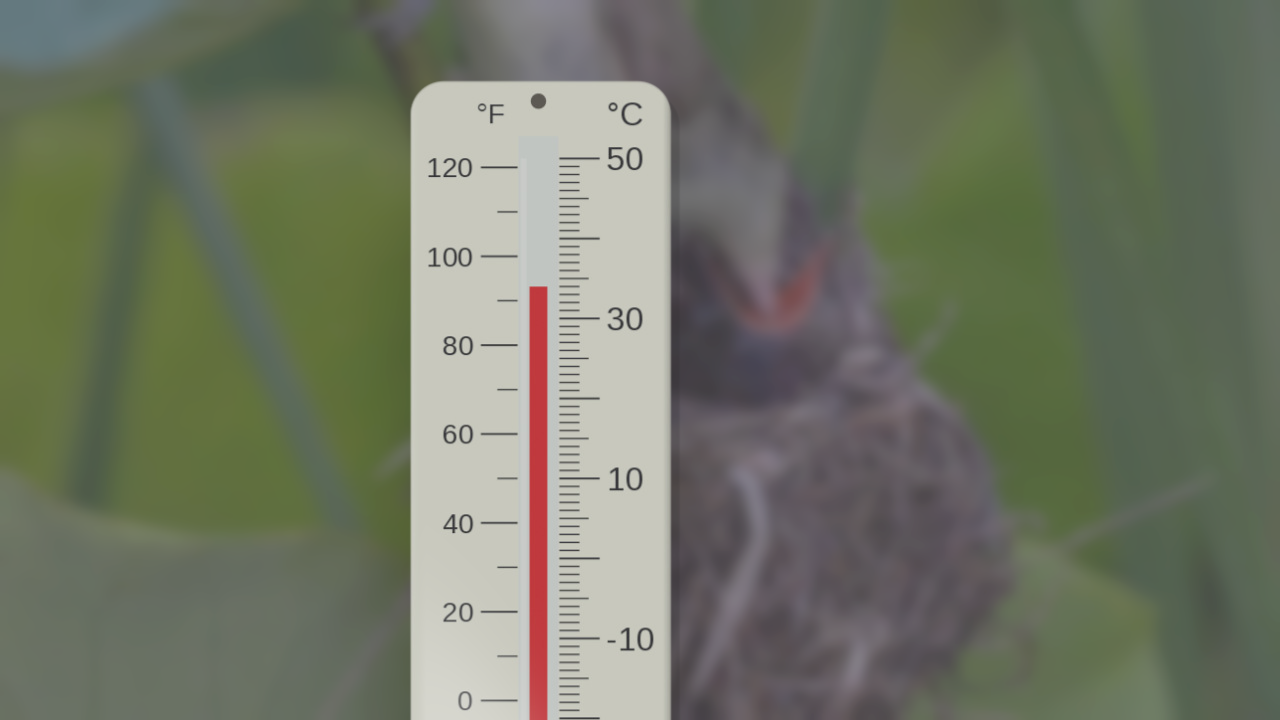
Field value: 34 °C
